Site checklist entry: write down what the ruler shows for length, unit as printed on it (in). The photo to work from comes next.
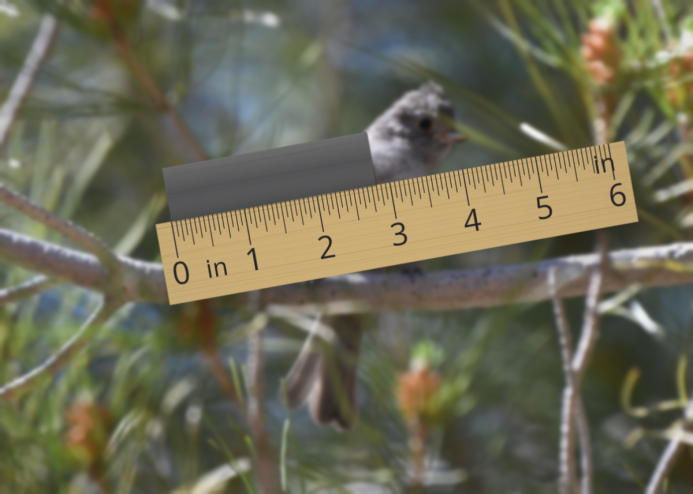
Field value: 2.8125 in
